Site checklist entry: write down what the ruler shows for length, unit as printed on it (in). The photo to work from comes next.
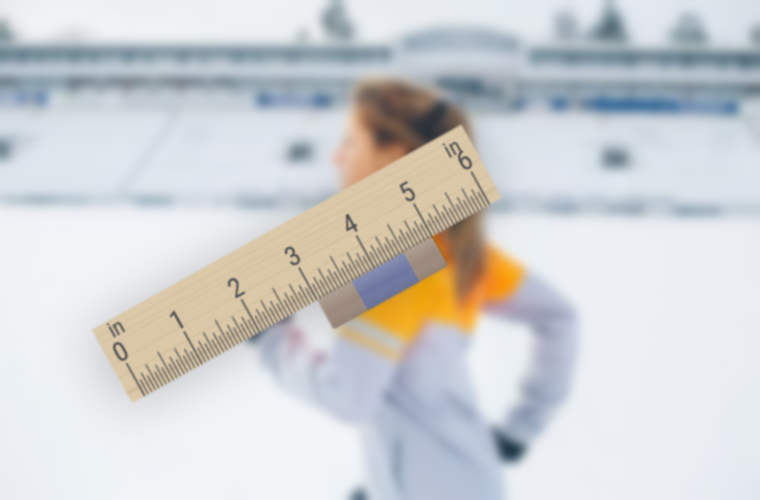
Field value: 2 in
